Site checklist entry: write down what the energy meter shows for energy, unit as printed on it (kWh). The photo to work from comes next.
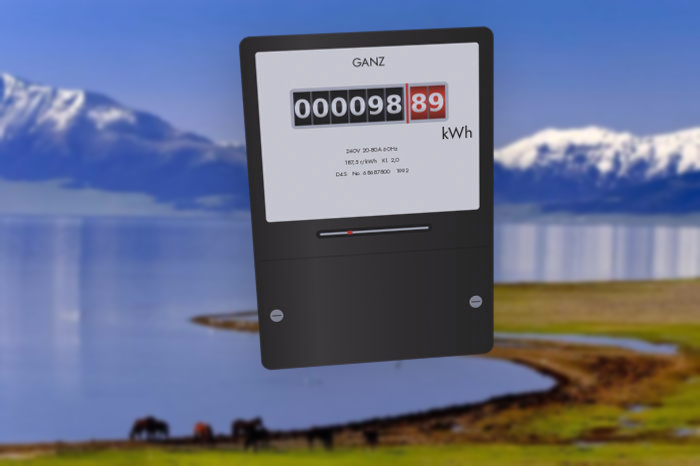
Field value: 98.89 kWh
